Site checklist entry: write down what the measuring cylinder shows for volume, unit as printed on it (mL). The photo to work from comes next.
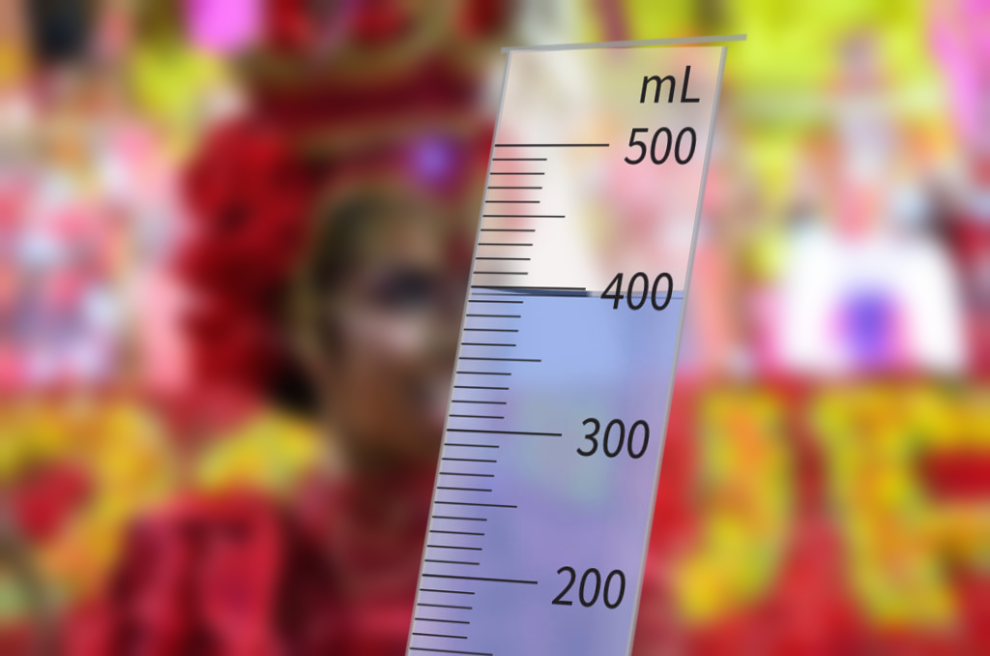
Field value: 395 mL
